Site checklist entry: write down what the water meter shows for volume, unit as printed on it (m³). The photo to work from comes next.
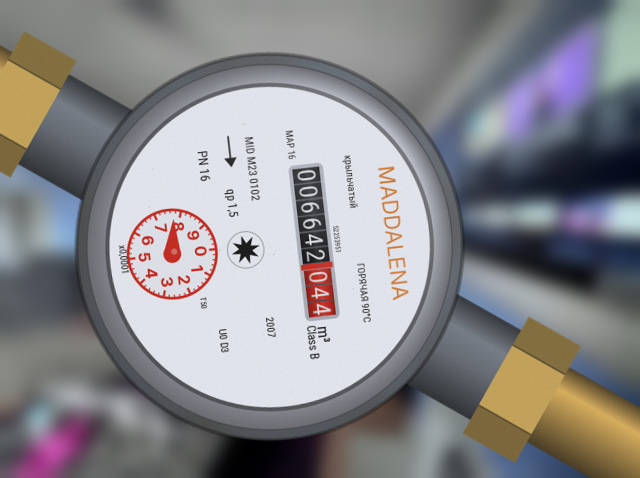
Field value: 6642.0447 m³
